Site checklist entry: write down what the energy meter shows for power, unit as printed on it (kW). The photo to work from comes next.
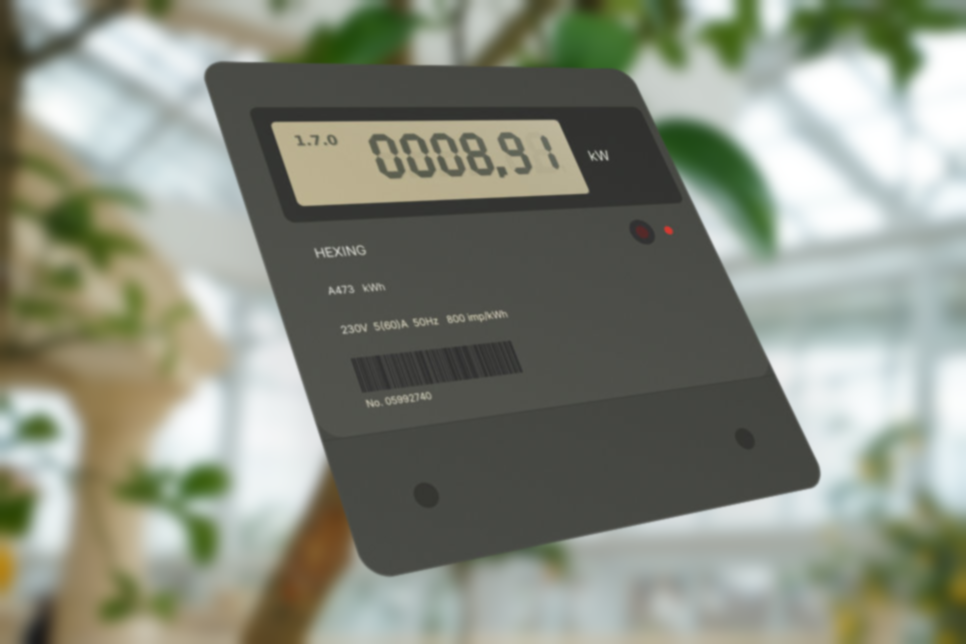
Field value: 8.91 kW
